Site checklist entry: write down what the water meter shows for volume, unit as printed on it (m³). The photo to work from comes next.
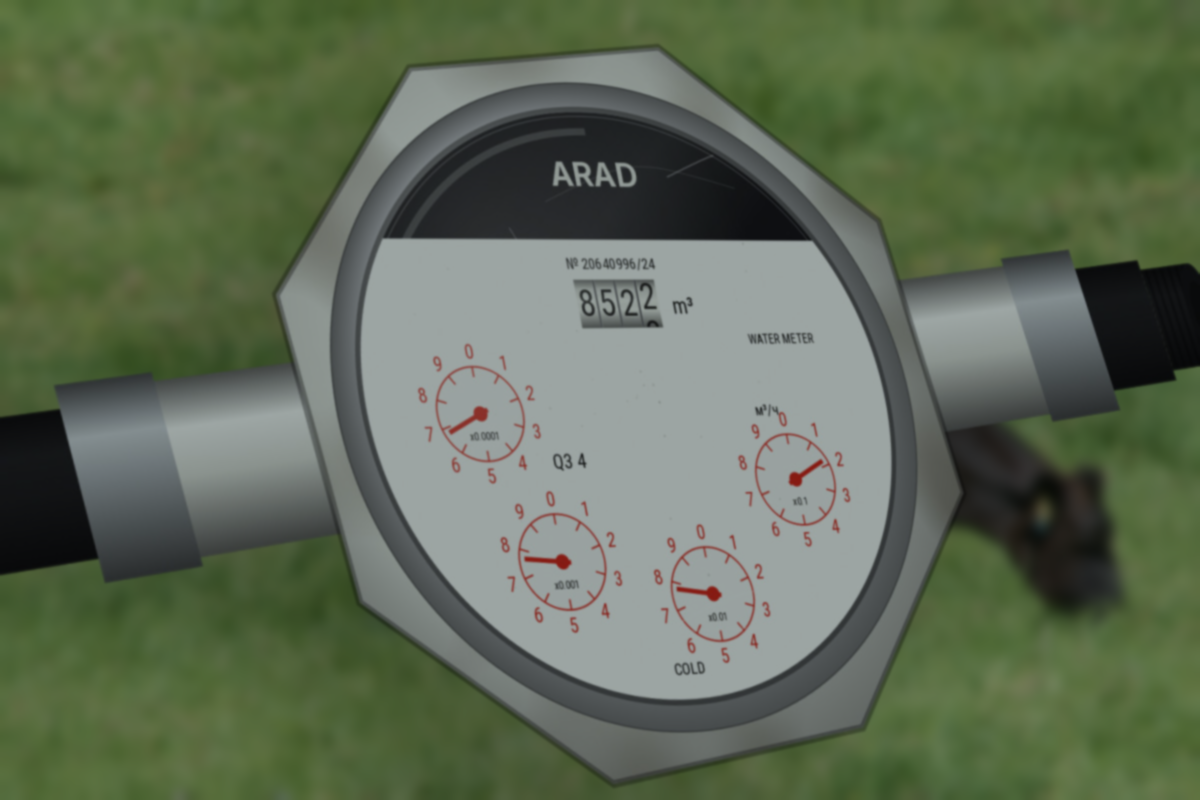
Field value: 8522.1776 m³
